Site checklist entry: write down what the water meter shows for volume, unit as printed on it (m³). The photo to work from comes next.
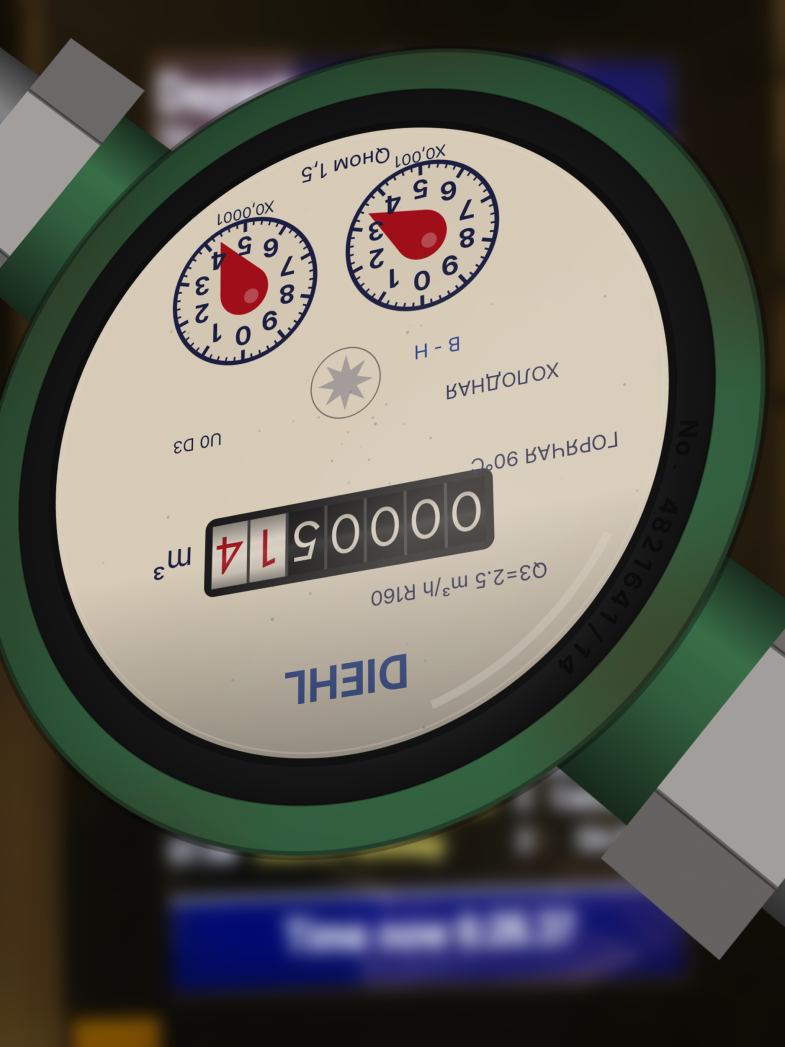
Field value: 5.1434 m³
